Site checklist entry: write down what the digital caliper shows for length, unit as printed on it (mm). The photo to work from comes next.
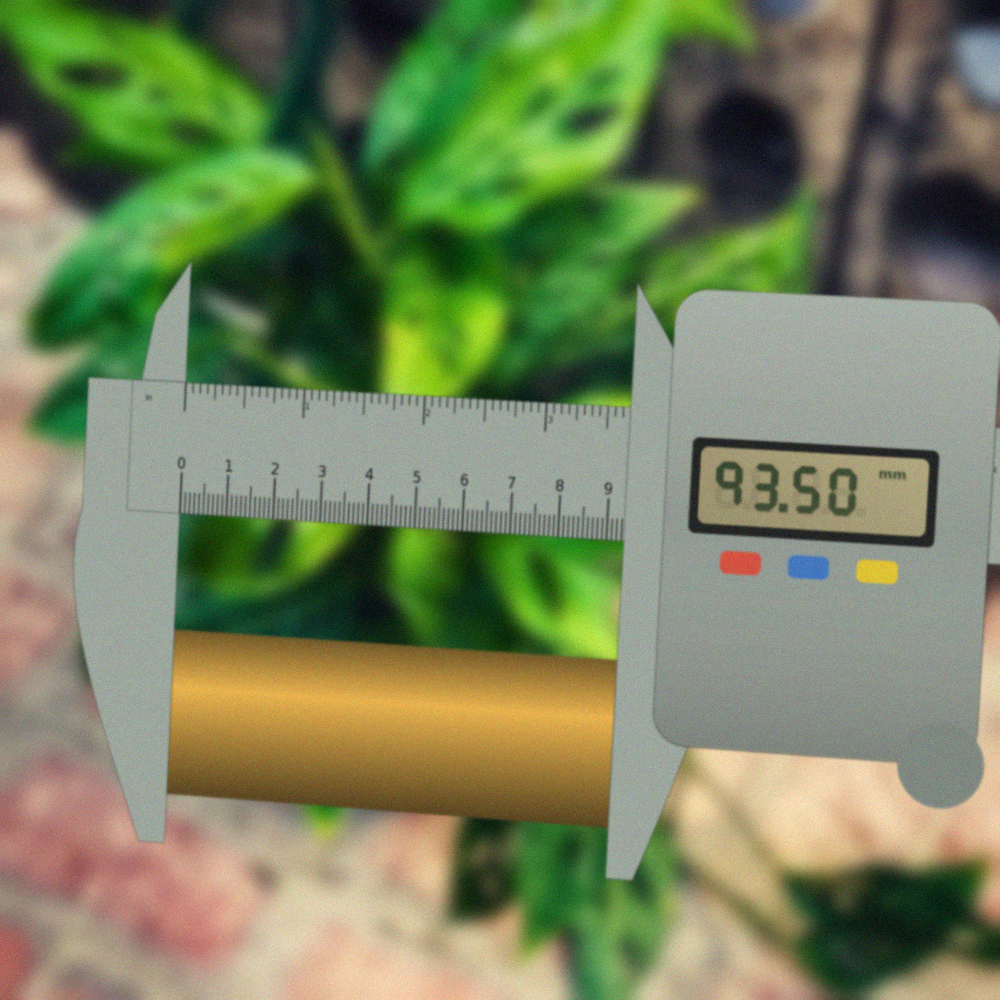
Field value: 93.50 mm
